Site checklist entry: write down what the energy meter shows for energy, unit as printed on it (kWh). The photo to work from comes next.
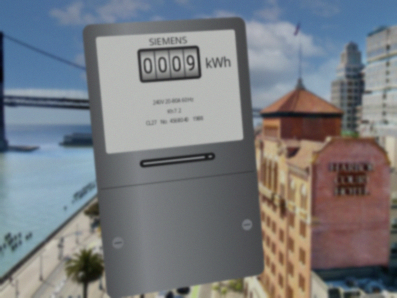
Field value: 9 kWh
